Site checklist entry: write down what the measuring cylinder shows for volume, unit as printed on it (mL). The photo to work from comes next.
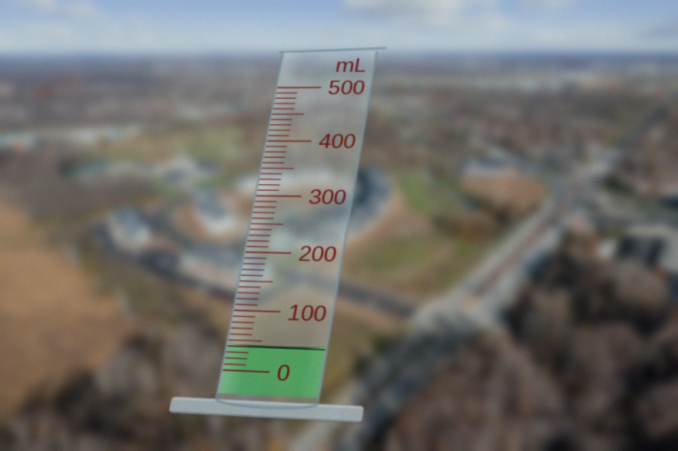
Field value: 40 mL
